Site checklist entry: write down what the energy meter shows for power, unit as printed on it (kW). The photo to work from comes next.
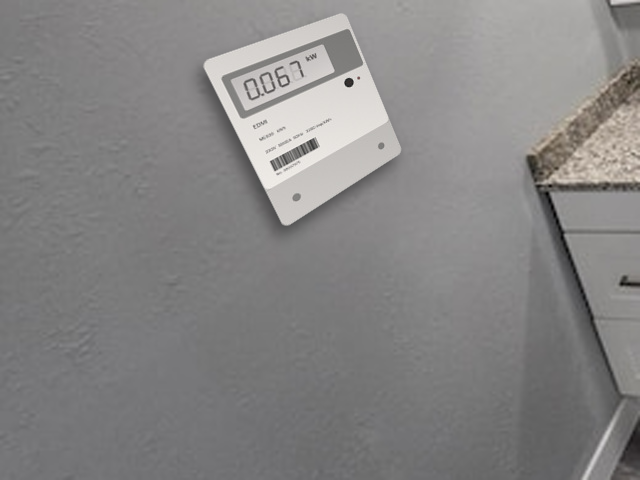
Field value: 0.067 kW
